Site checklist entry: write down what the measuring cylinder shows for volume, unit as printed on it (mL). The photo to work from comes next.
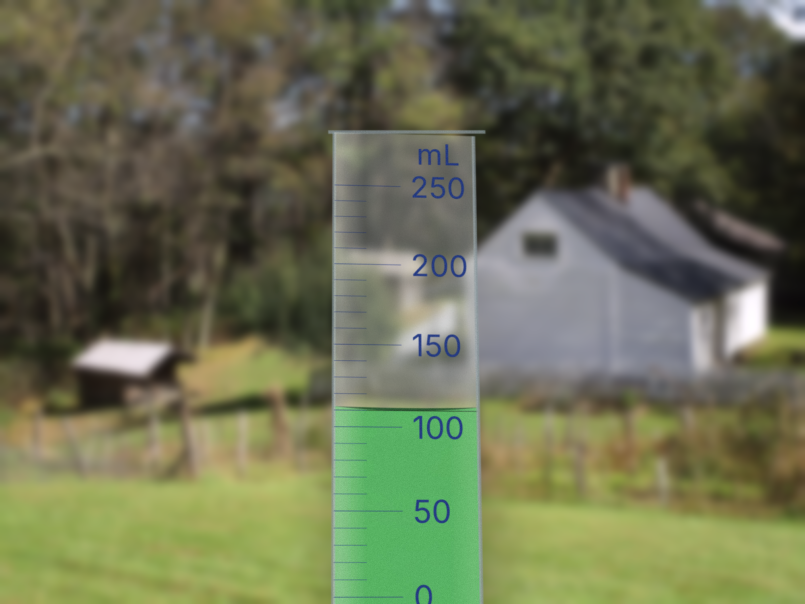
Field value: 110 mL
